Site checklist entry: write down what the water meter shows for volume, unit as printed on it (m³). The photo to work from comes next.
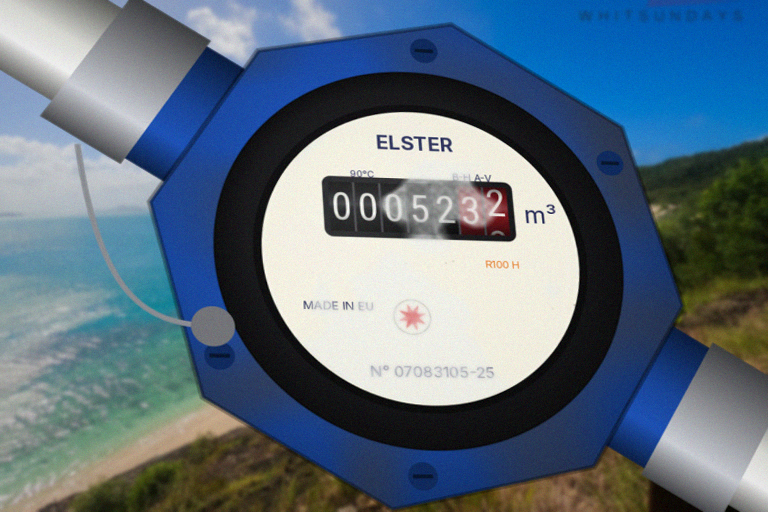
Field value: 52.32 m³
